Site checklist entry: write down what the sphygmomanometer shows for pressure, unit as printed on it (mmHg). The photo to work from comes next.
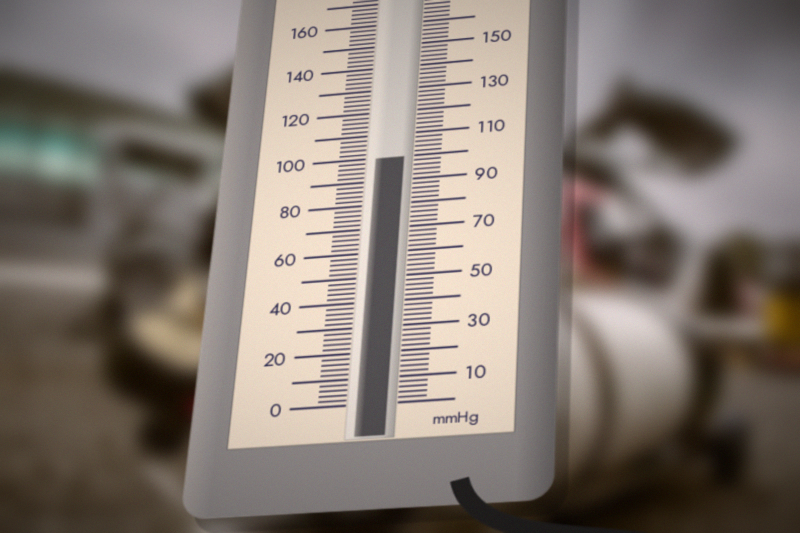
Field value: 100 mmHg
